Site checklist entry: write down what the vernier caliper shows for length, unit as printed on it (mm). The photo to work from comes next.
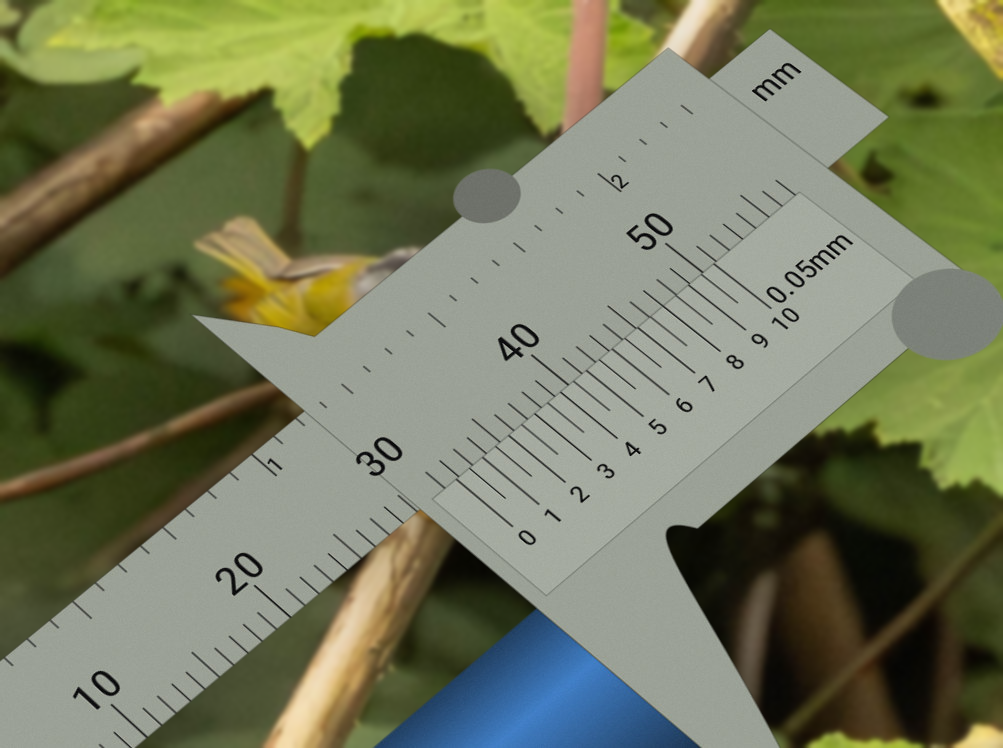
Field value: 31.8 mm
